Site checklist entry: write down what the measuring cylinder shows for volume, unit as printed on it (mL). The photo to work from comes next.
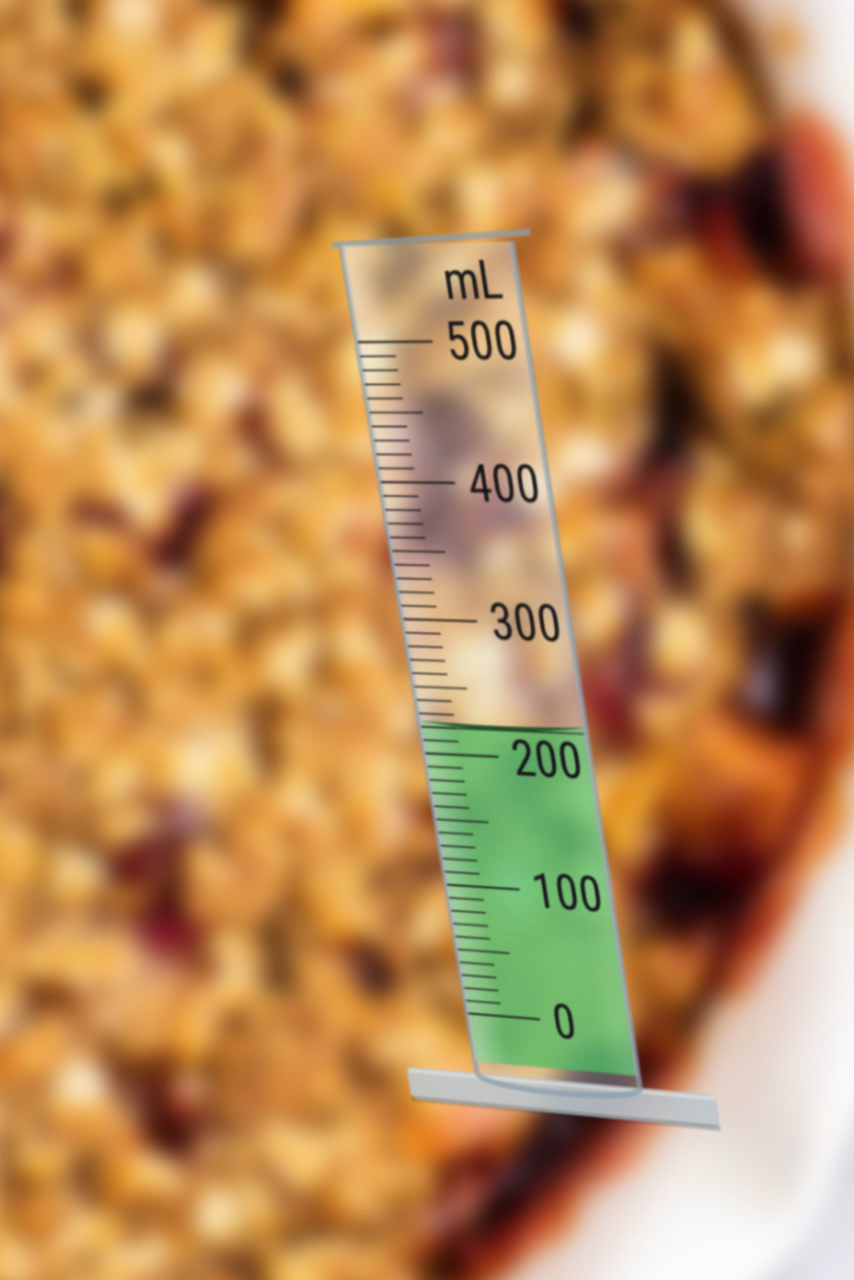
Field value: 220 mL
